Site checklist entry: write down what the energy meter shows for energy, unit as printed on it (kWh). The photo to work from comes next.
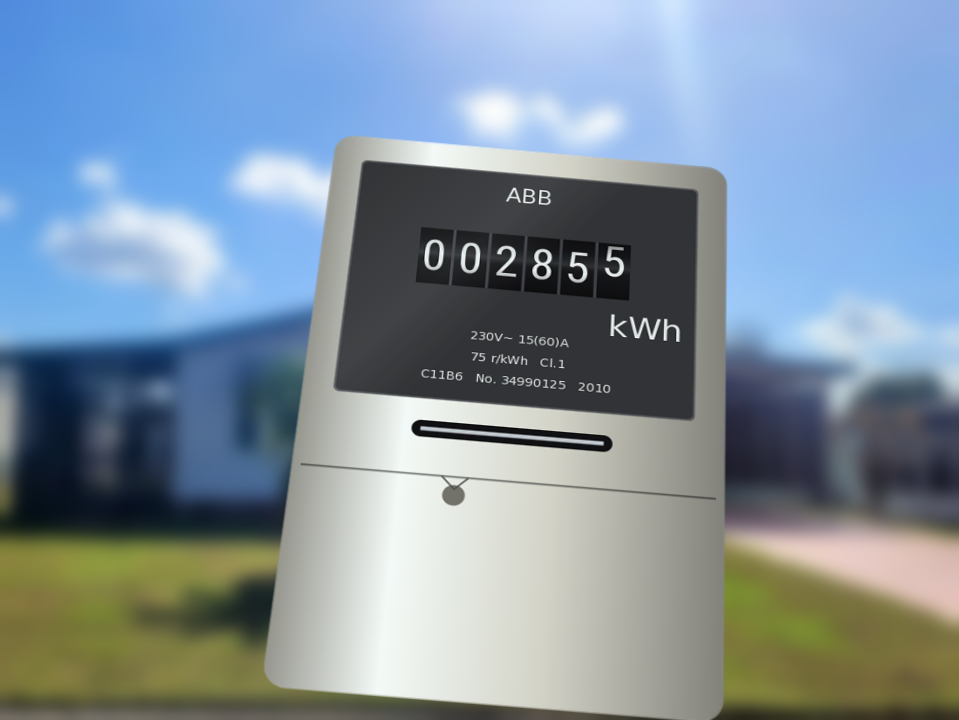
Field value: 2855 kWh
